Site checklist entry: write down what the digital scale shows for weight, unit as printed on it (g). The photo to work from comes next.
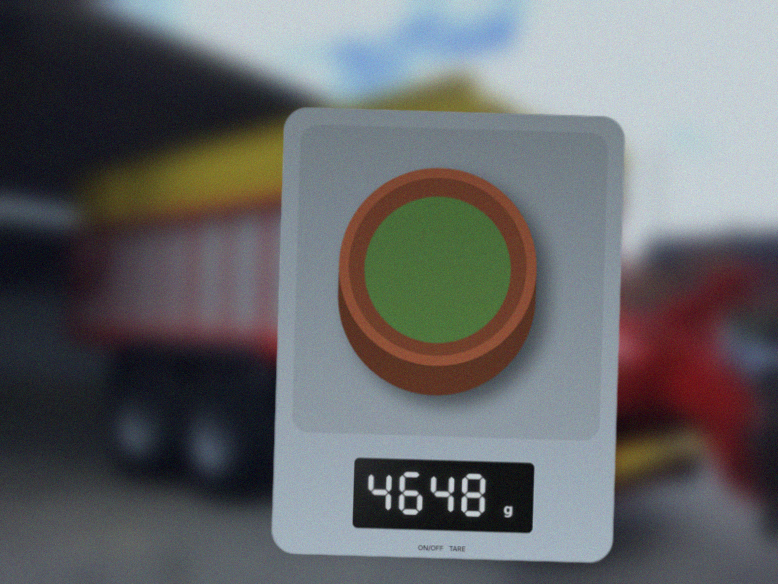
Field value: 4648 g
